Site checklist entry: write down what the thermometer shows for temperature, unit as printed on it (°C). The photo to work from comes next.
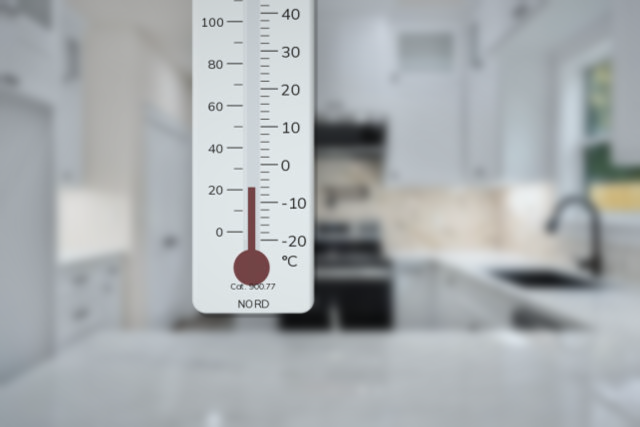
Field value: -6 °C
